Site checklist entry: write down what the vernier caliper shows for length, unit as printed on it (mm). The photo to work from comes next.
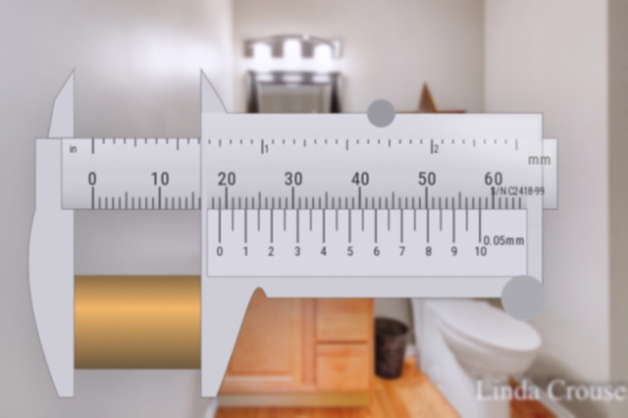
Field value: 19.0 mm
